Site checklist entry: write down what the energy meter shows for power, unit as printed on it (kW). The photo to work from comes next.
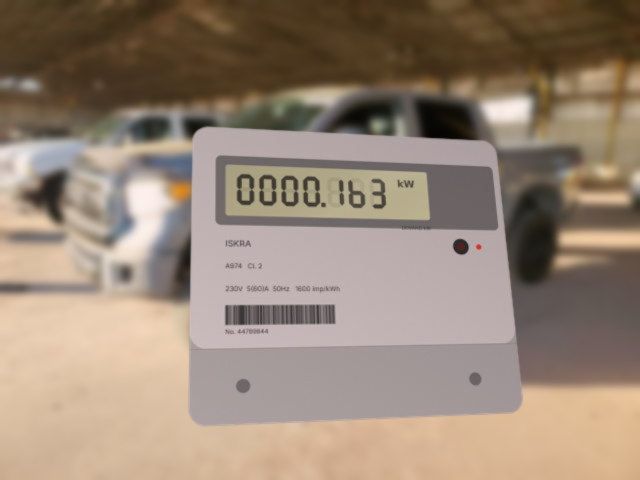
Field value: 0.163 kW
